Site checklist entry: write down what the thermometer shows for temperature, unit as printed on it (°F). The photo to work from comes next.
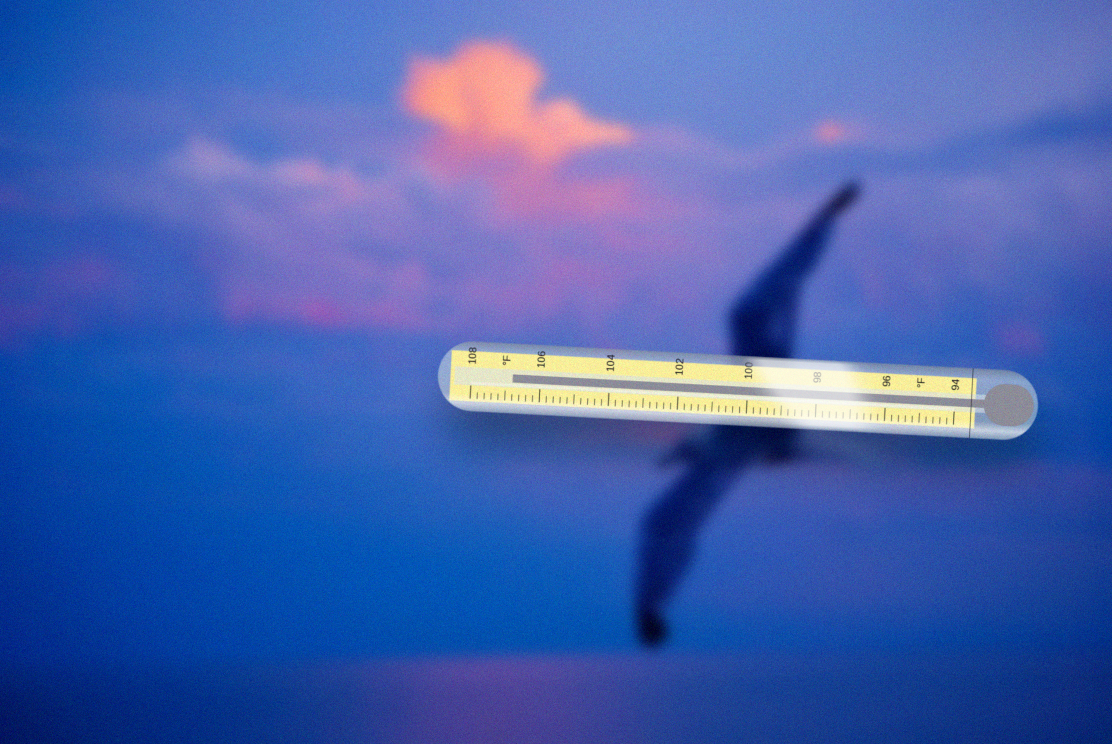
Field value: 106.8 °F
